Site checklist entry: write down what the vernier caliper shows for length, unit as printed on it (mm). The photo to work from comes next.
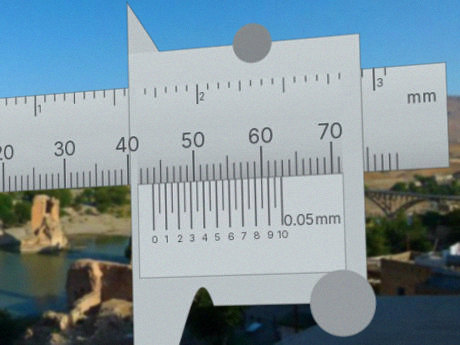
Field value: 43.8 mm
